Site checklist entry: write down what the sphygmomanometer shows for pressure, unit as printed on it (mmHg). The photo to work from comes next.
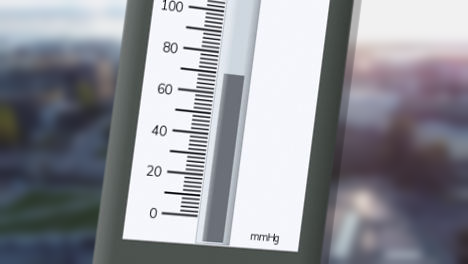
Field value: 70 mmHg
